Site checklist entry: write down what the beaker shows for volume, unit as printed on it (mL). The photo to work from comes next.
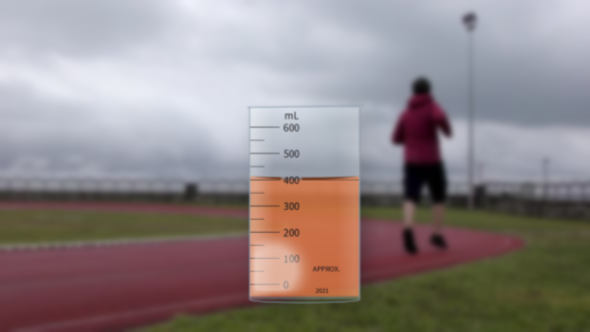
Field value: 400 mL
